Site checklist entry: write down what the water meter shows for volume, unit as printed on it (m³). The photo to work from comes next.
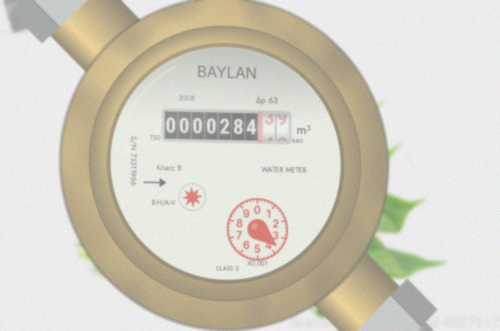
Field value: 284.393 m³
